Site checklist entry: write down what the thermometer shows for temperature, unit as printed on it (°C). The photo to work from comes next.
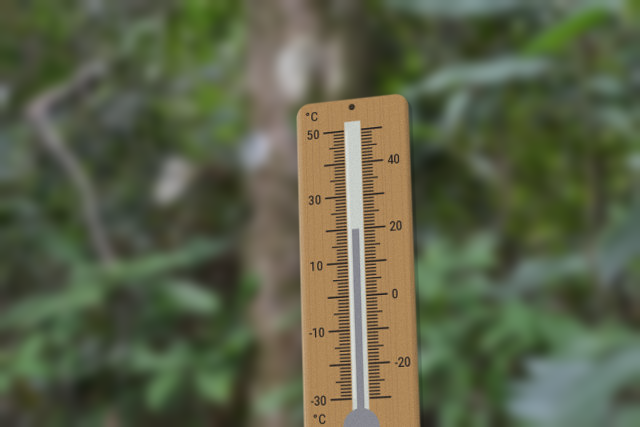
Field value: 20 °C
